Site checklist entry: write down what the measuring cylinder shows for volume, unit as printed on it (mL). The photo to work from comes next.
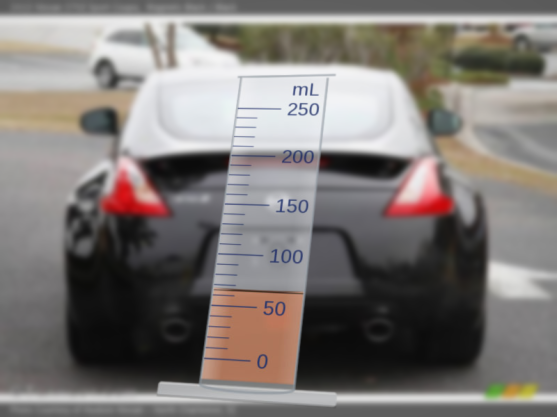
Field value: 65 mL
